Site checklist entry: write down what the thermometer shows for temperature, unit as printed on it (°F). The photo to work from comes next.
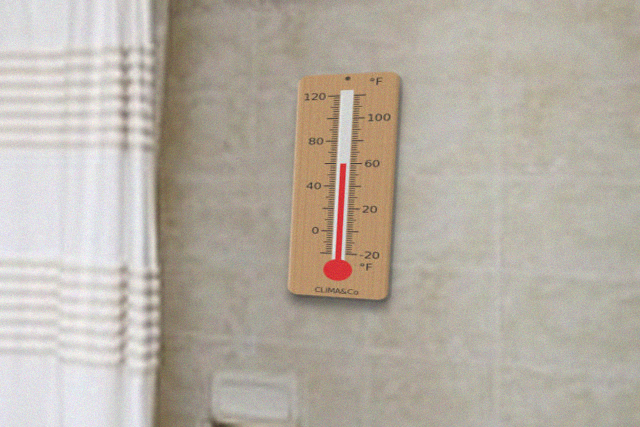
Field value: 60 °F
